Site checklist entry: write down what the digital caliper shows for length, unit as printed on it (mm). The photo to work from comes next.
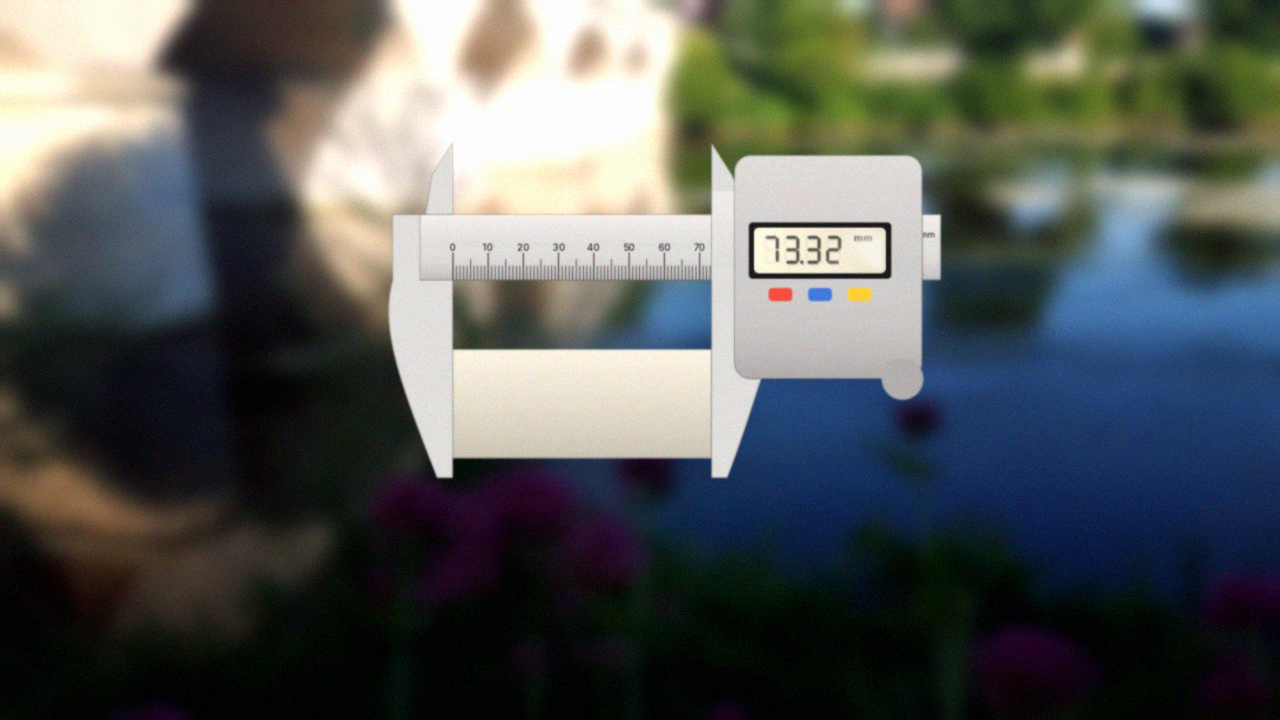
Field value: 73.32 mm
